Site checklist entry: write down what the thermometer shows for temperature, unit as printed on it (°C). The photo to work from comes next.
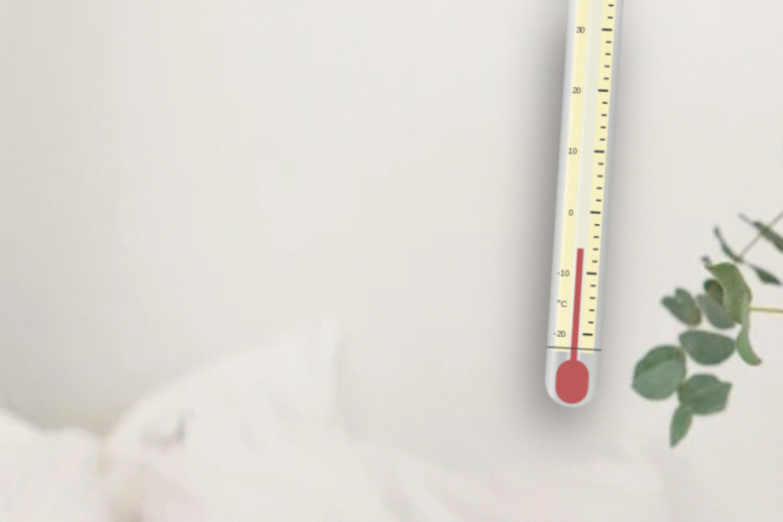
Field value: -6 °C
